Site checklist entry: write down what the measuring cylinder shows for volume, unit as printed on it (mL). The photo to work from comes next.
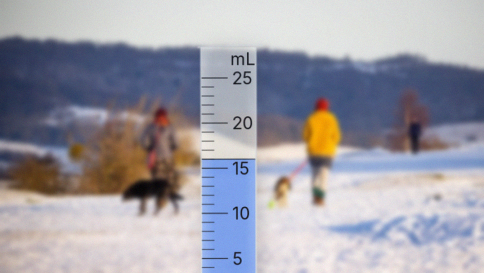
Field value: 16 mL
